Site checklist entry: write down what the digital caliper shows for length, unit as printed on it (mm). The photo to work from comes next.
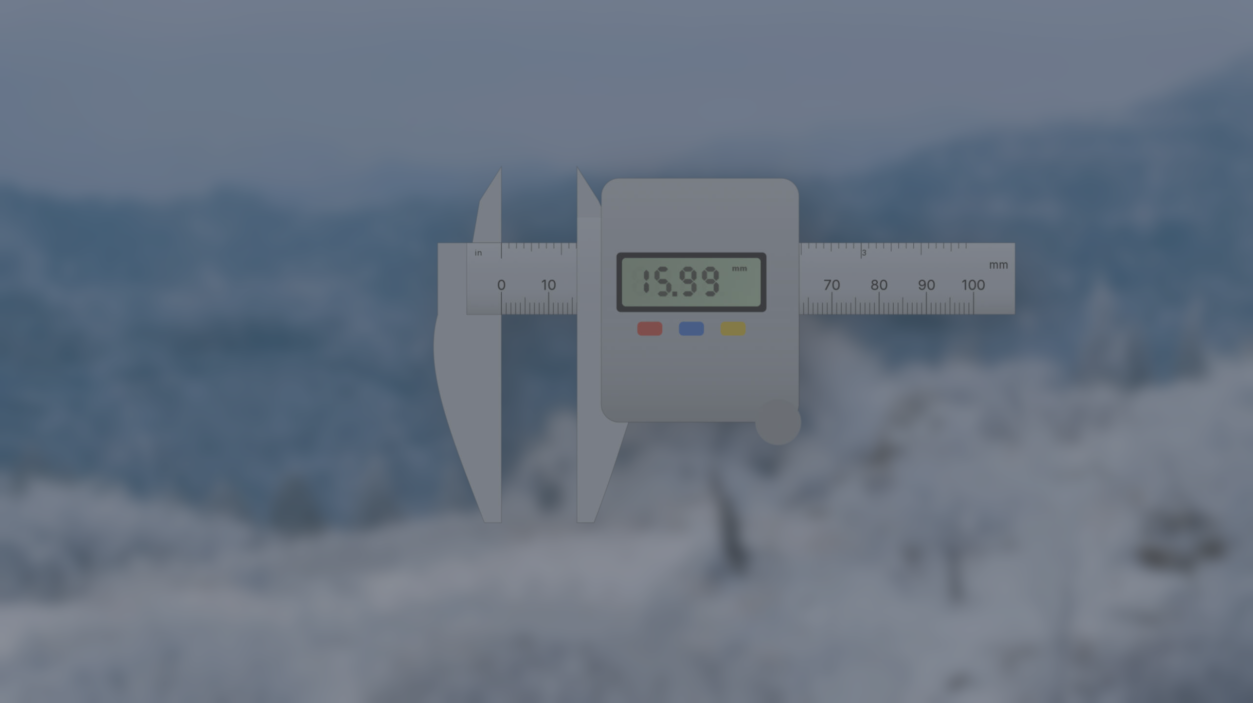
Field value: 15.99 mm
